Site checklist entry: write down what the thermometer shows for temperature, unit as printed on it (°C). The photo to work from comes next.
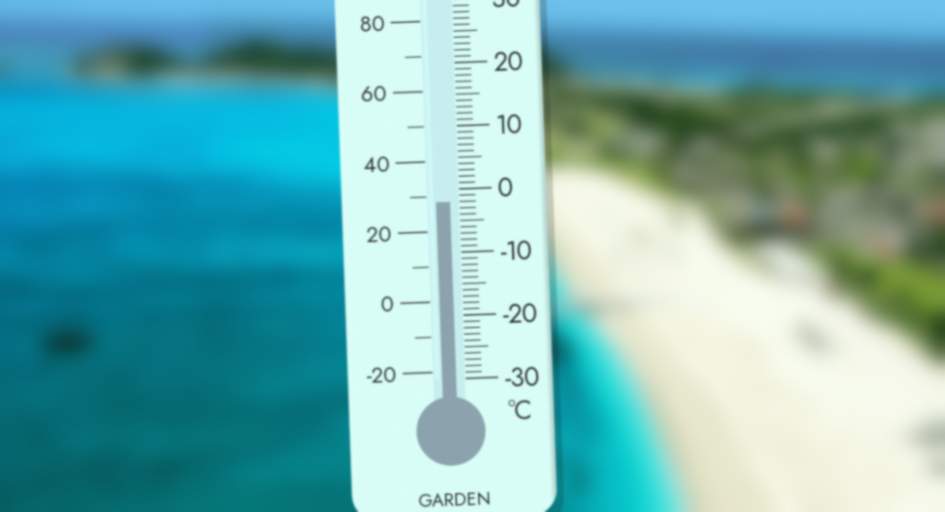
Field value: -2 °C
